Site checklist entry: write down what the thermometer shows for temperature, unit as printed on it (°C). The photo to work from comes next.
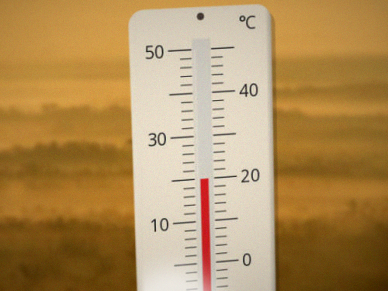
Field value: 20 °C
